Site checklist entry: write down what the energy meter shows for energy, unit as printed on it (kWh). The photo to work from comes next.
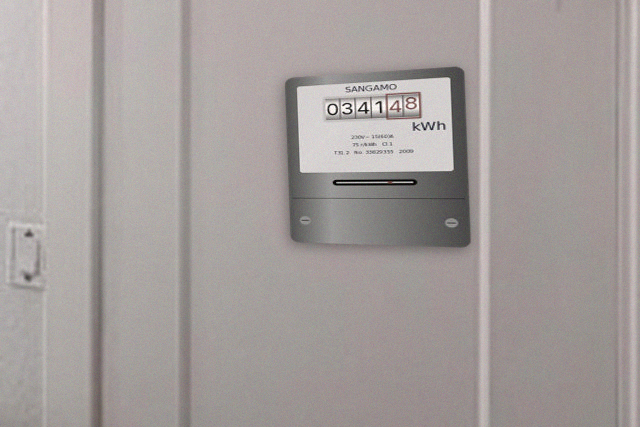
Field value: 341.48 kWh
